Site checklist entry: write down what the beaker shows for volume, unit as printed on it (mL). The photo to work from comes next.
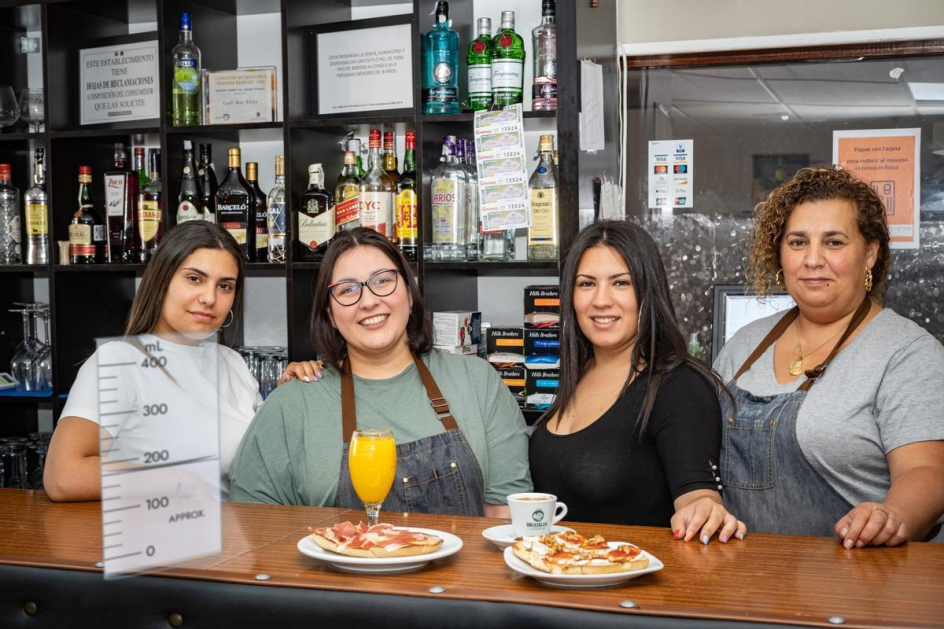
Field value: 175 mL
